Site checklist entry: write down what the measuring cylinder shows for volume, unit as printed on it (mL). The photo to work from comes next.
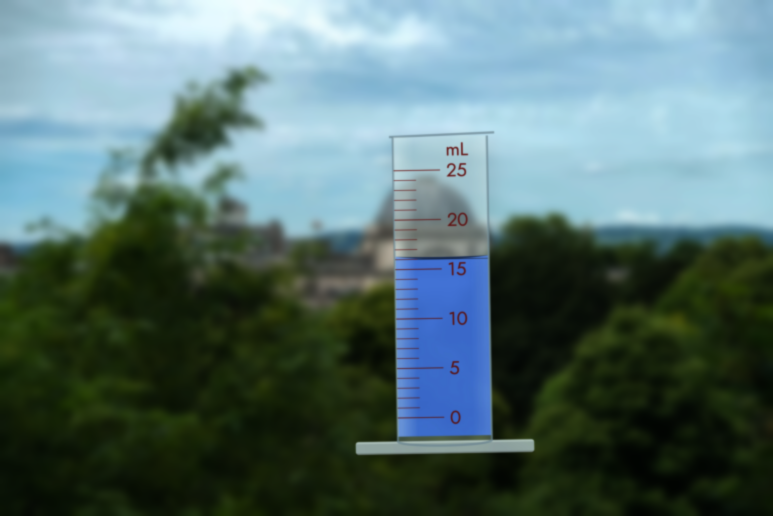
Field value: 16 mL
